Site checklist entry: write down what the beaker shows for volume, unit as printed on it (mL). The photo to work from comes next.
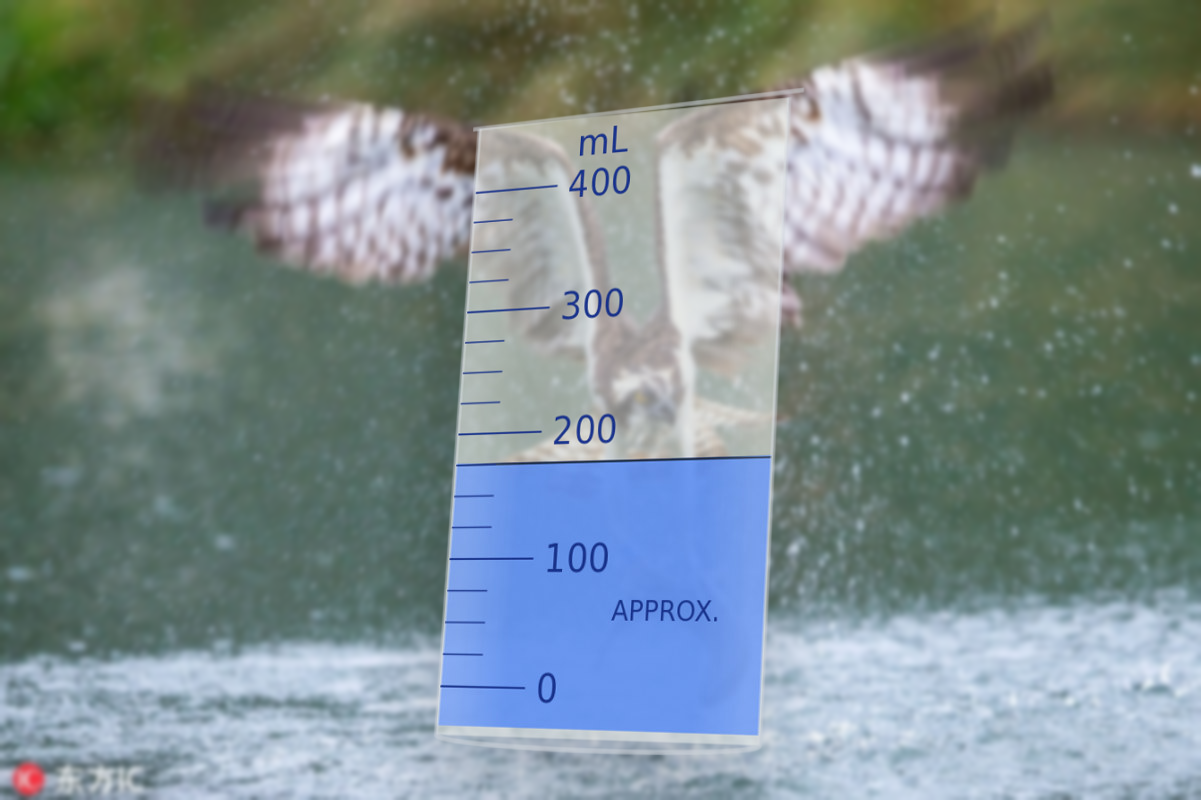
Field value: 175 mL
